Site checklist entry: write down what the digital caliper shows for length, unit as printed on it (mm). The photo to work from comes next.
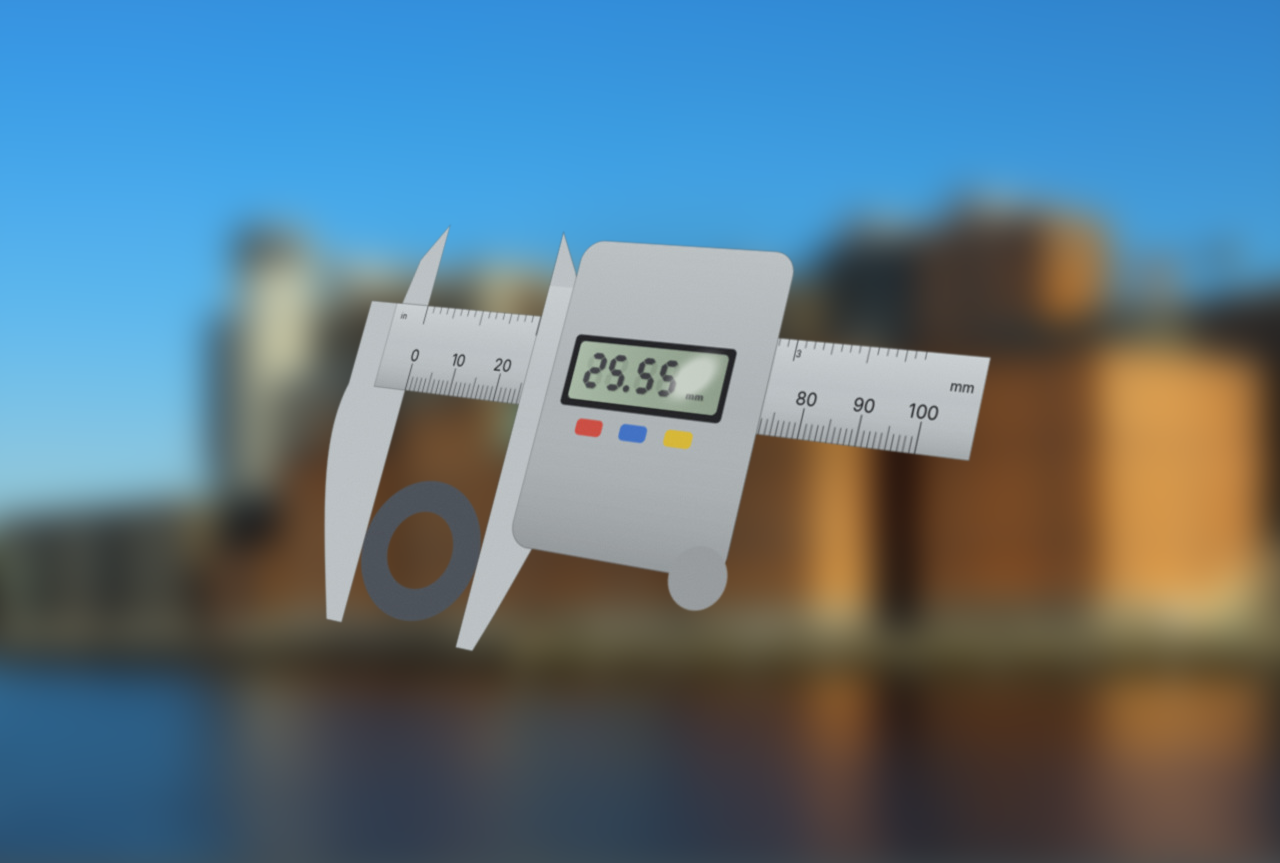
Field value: 25.55 mm
